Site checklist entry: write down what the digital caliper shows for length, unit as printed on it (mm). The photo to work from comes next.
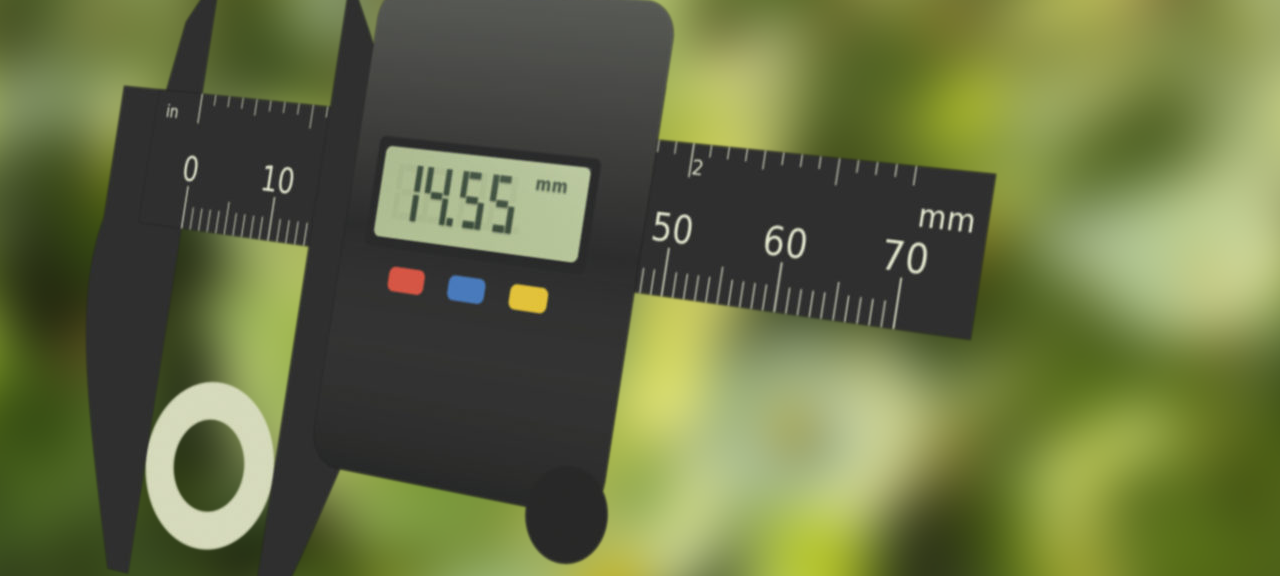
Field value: 14.55 mm
